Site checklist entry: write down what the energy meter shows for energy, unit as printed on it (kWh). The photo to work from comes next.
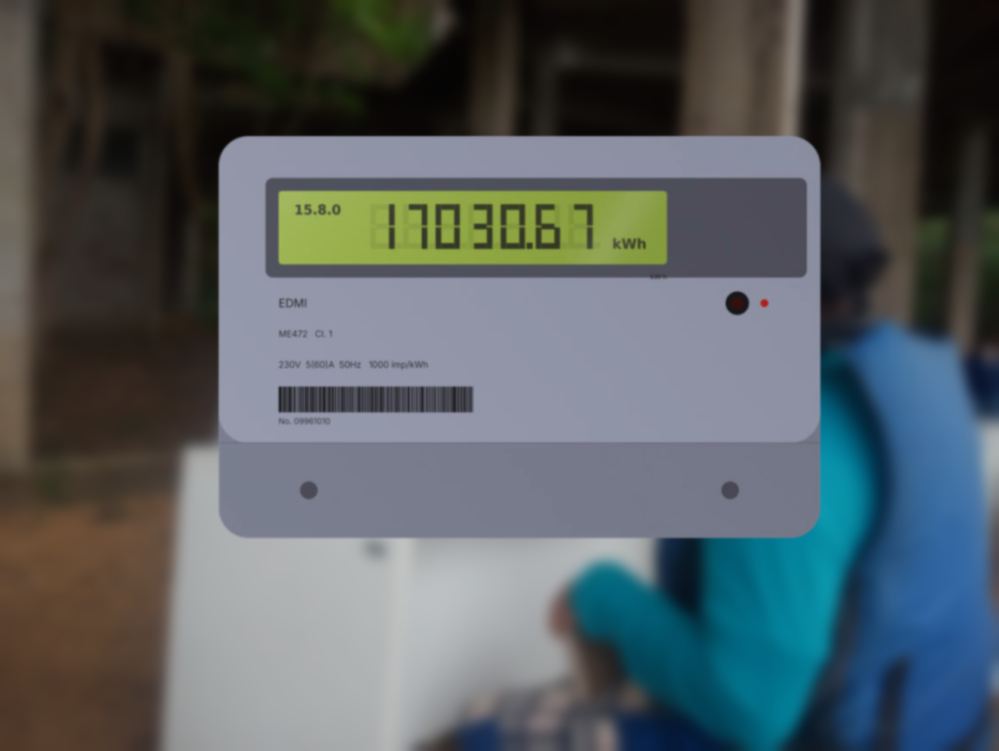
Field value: 17030.67 kWh
